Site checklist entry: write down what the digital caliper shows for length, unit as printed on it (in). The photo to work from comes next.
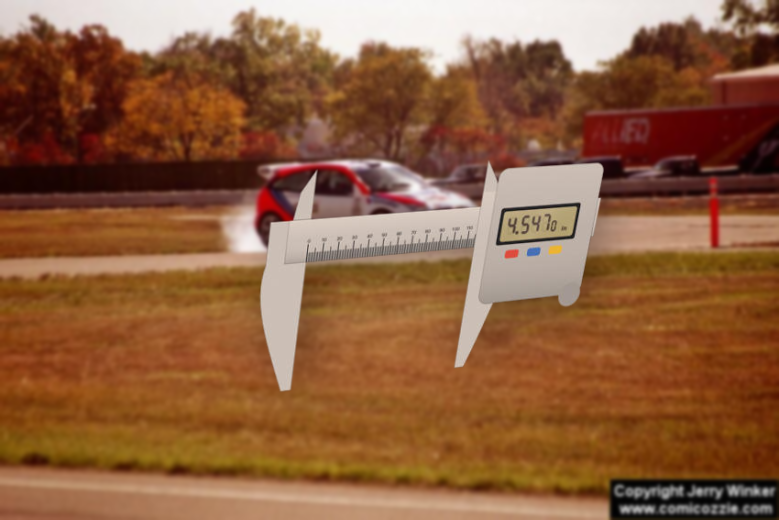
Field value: 4.5470 in
